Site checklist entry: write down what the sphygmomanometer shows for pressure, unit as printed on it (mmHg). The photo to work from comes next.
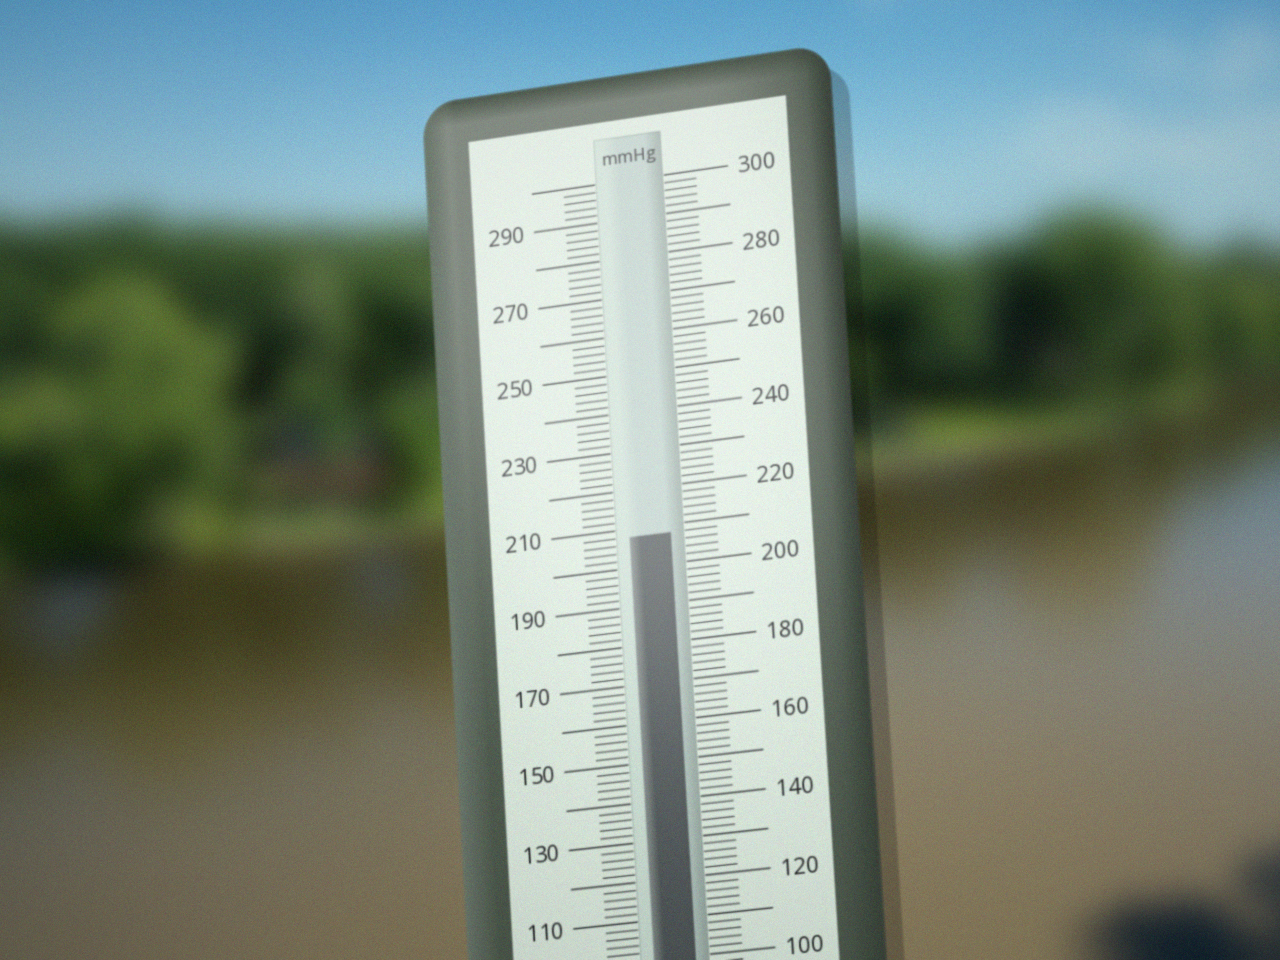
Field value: 208 mmHg
